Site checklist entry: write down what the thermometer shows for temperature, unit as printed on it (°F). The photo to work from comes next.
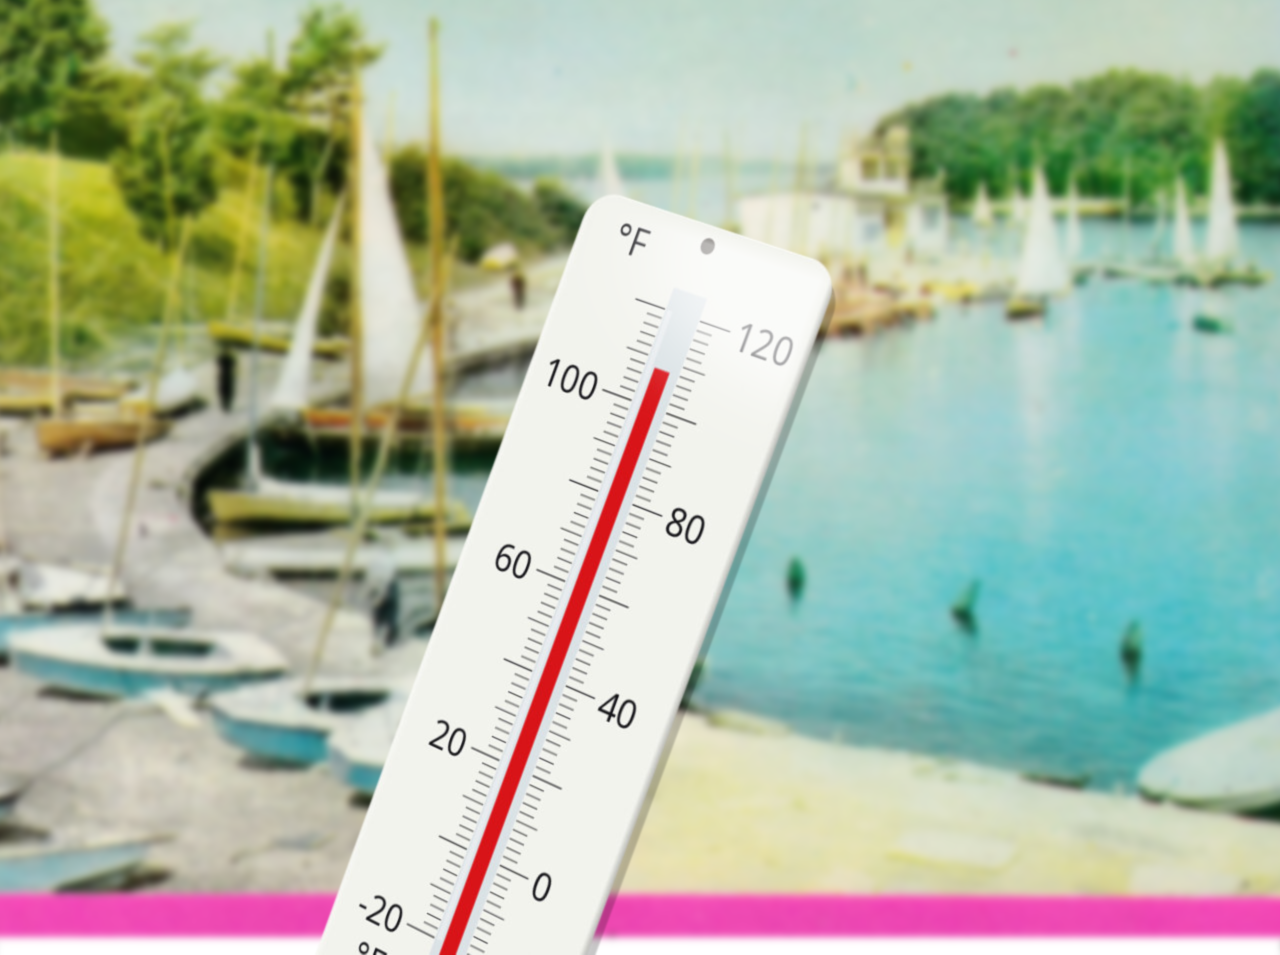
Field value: 108 °F
